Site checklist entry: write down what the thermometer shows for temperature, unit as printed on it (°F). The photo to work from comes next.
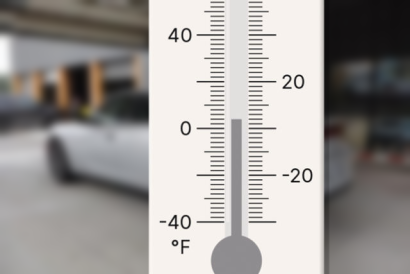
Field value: 4 °F
